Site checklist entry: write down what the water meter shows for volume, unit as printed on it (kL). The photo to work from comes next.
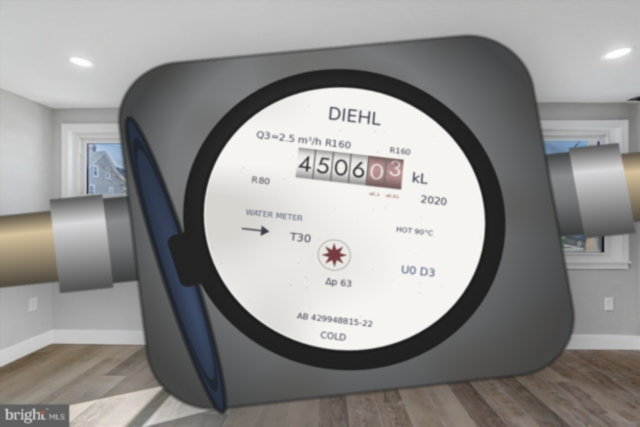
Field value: 4506.03 kL
